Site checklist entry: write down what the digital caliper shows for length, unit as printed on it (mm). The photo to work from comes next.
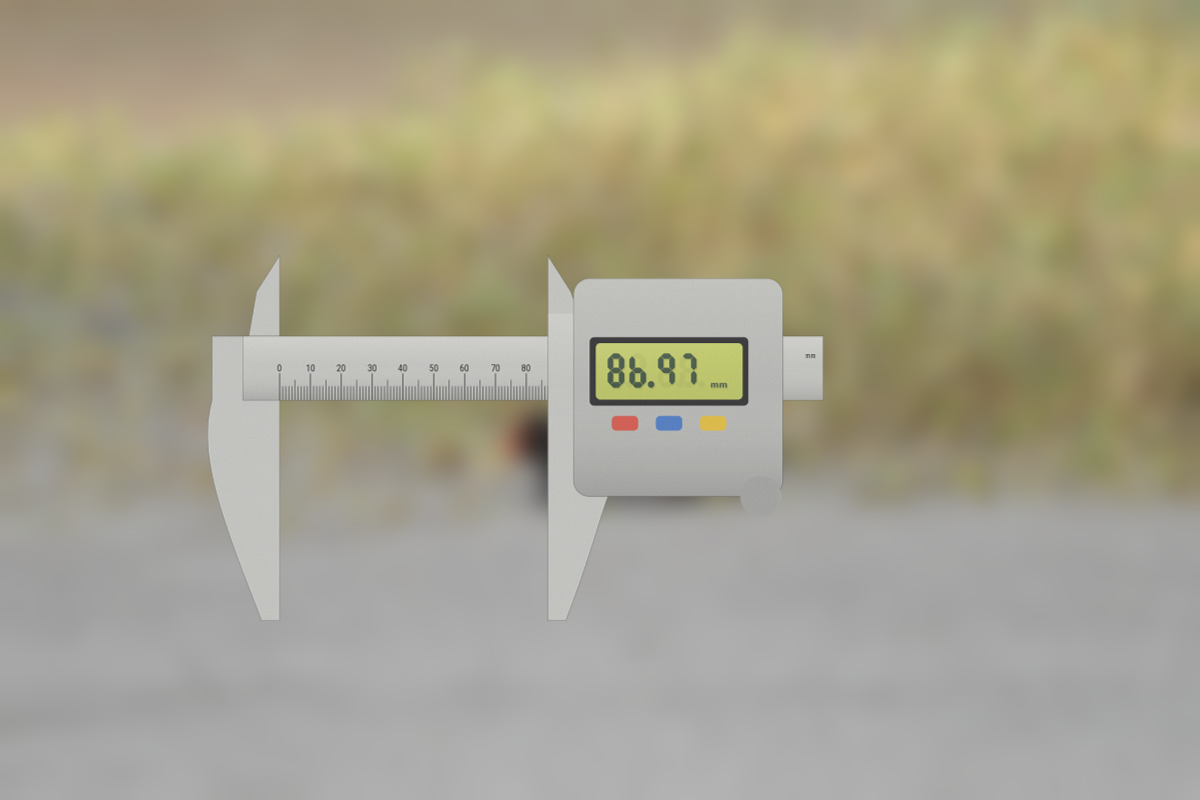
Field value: 86.97 mm
